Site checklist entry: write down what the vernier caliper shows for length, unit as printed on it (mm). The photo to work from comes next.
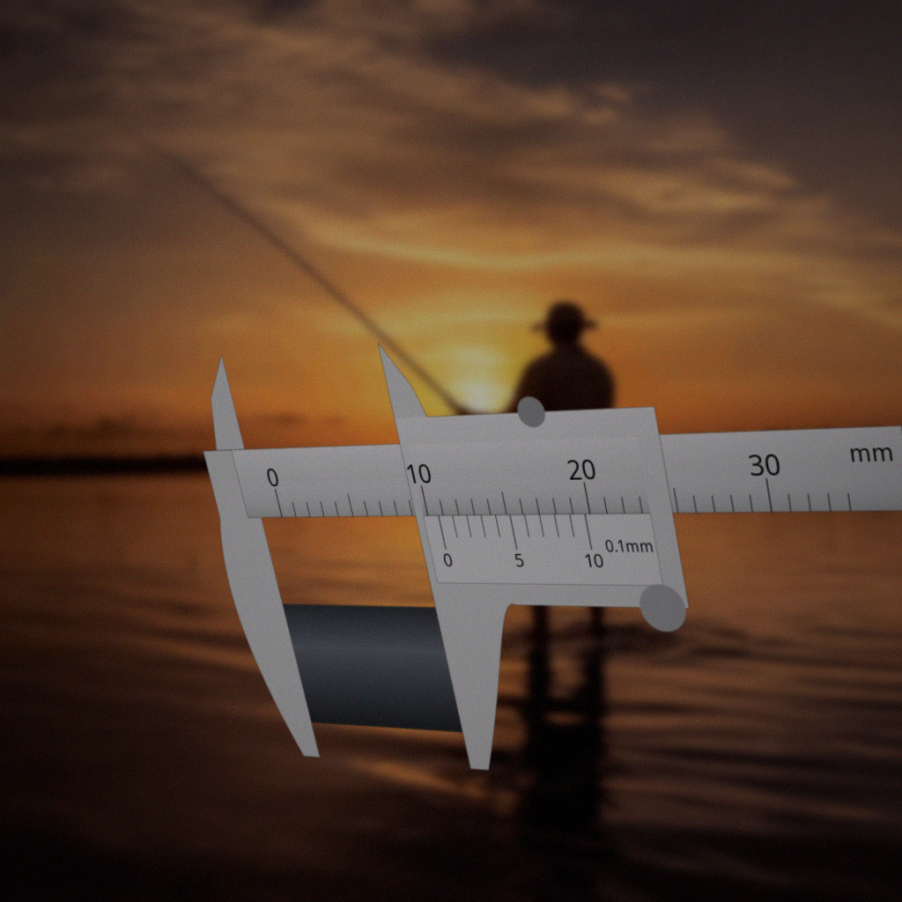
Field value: 10.7 mm
